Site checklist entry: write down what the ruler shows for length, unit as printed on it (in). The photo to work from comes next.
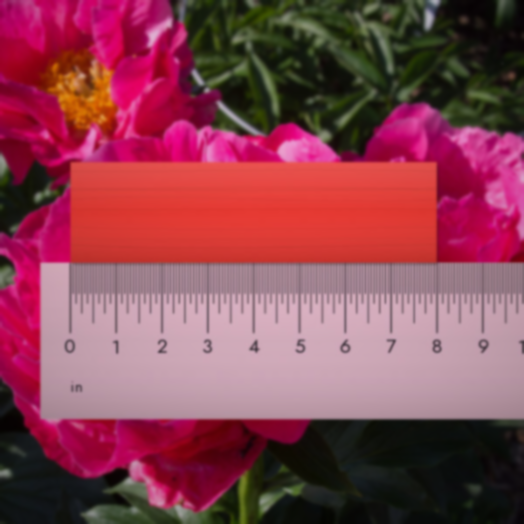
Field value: 8 in
